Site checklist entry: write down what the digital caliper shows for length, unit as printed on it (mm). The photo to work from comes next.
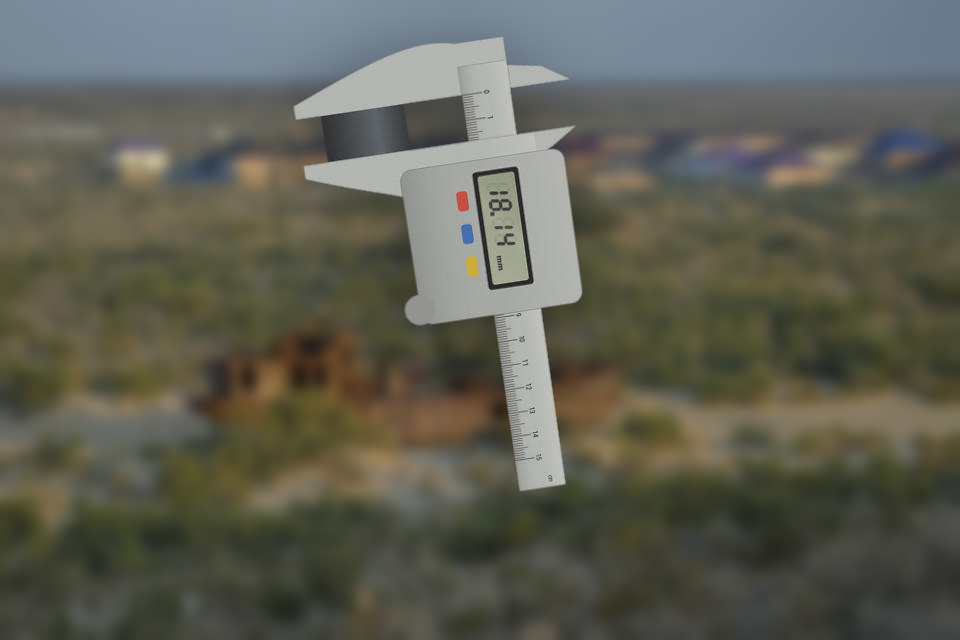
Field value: 18.14 mm
